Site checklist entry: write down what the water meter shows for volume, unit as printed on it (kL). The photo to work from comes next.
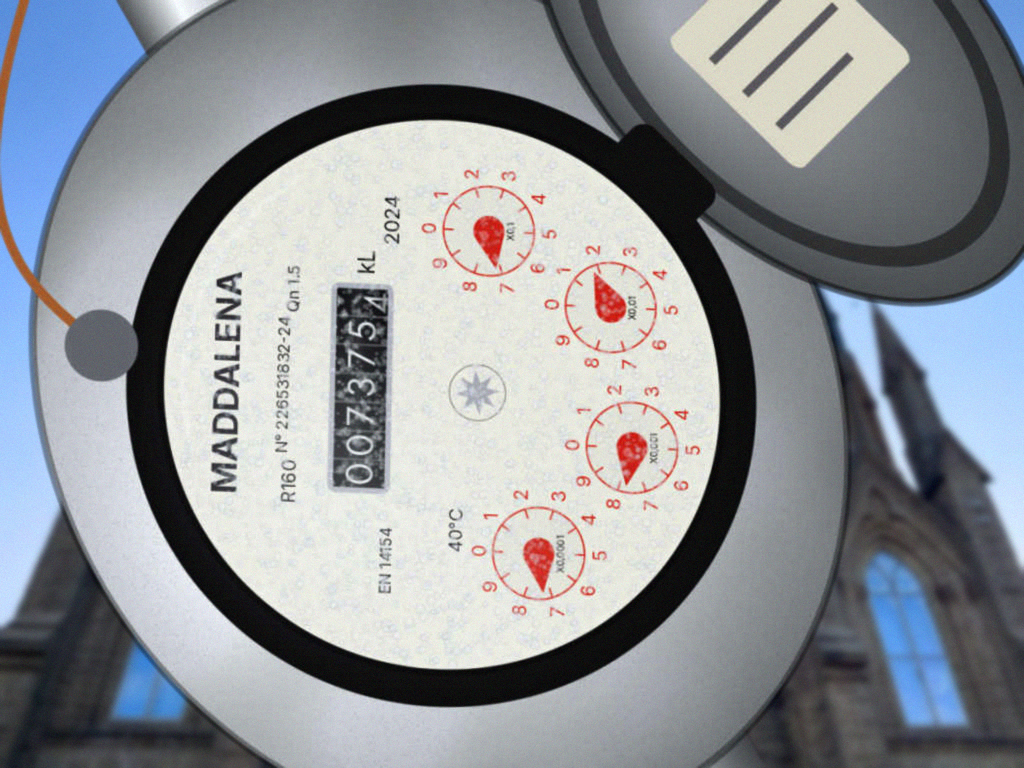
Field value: 73753.7177 kL
